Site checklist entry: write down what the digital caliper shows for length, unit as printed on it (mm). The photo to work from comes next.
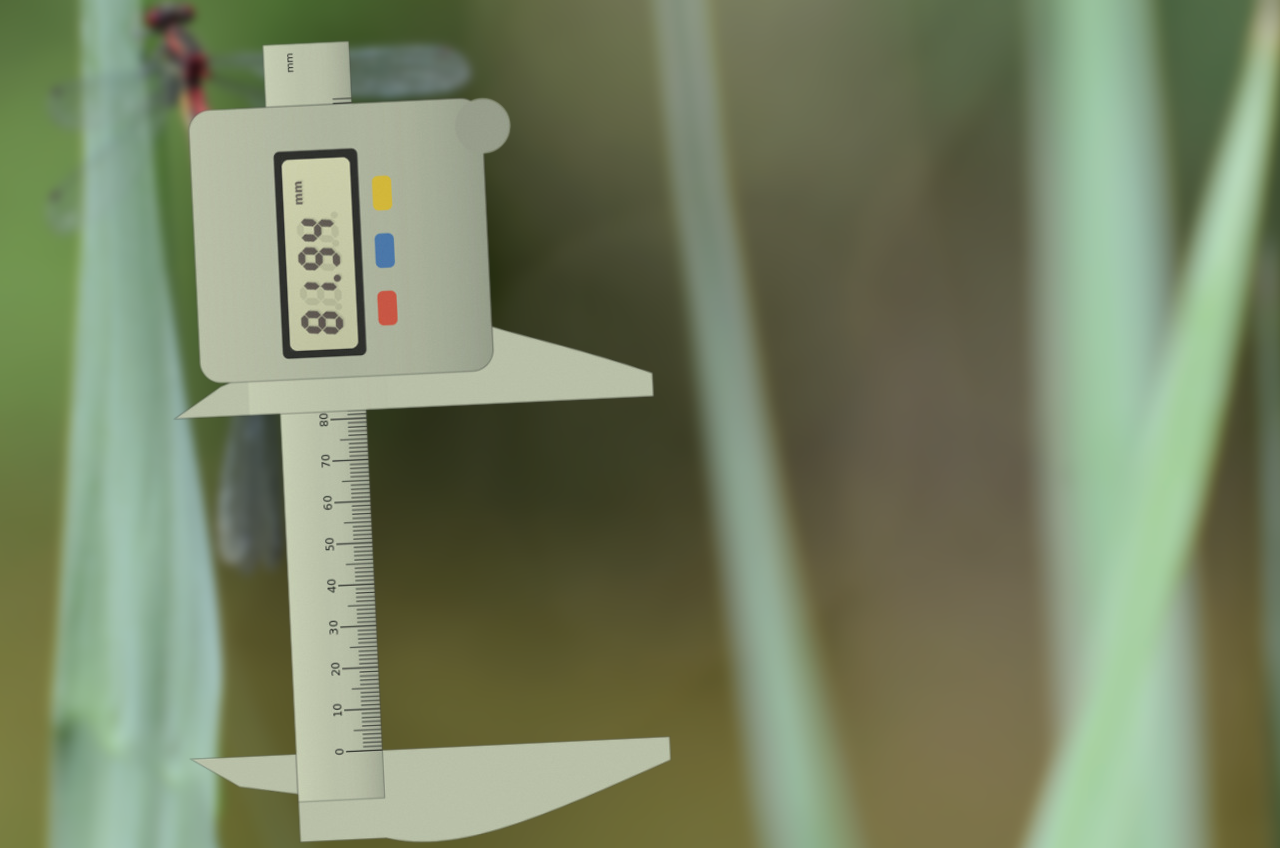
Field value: 81.94 mm
